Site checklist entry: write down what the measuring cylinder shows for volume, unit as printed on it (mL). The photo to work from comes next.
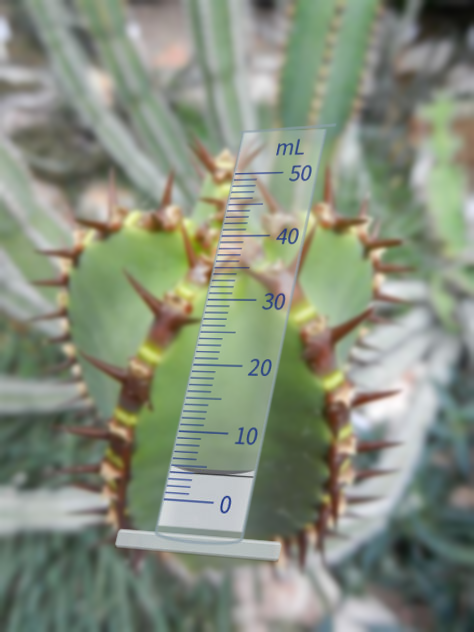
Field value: 4 mL
